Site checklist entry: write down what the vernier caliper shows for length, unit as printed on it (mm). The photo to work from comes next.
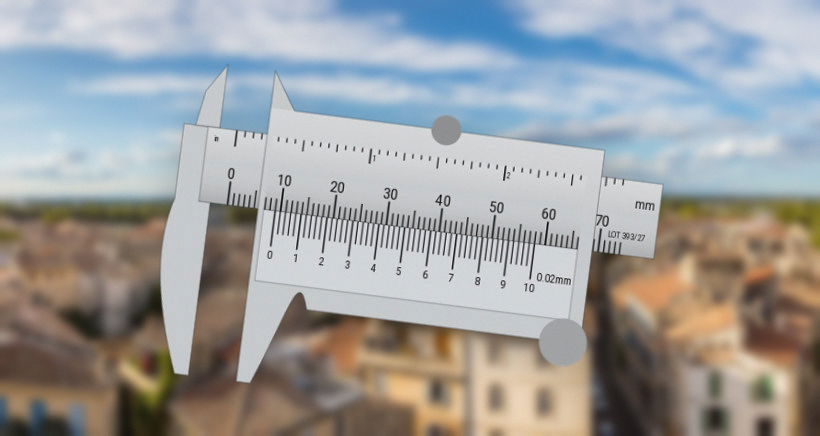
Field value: 9.0 mm
